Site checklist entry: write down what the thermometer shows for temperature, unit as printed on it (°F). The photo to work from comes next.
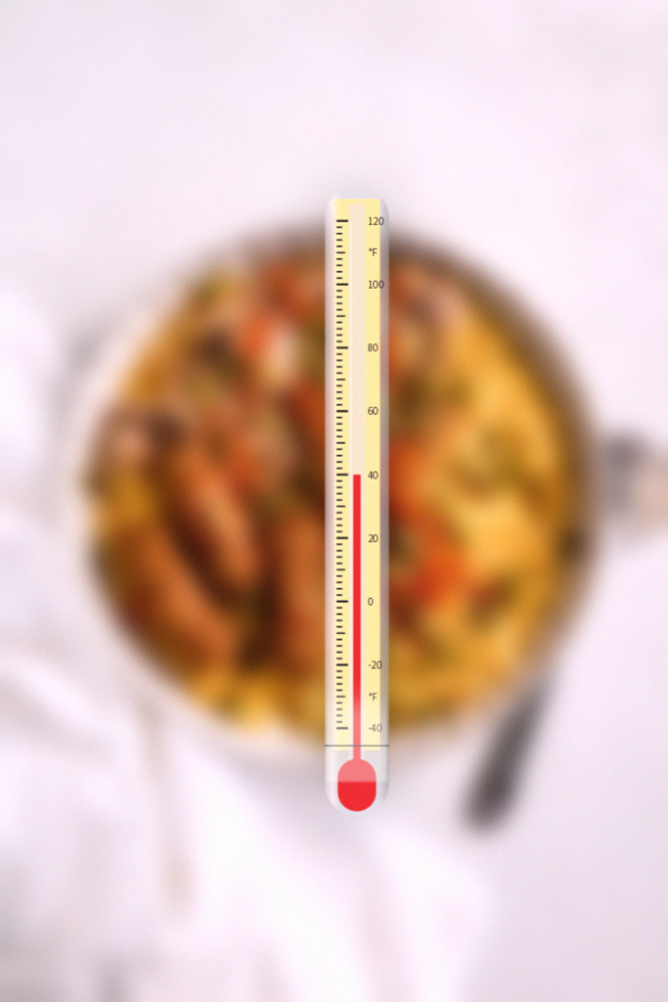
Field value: 40 °F
